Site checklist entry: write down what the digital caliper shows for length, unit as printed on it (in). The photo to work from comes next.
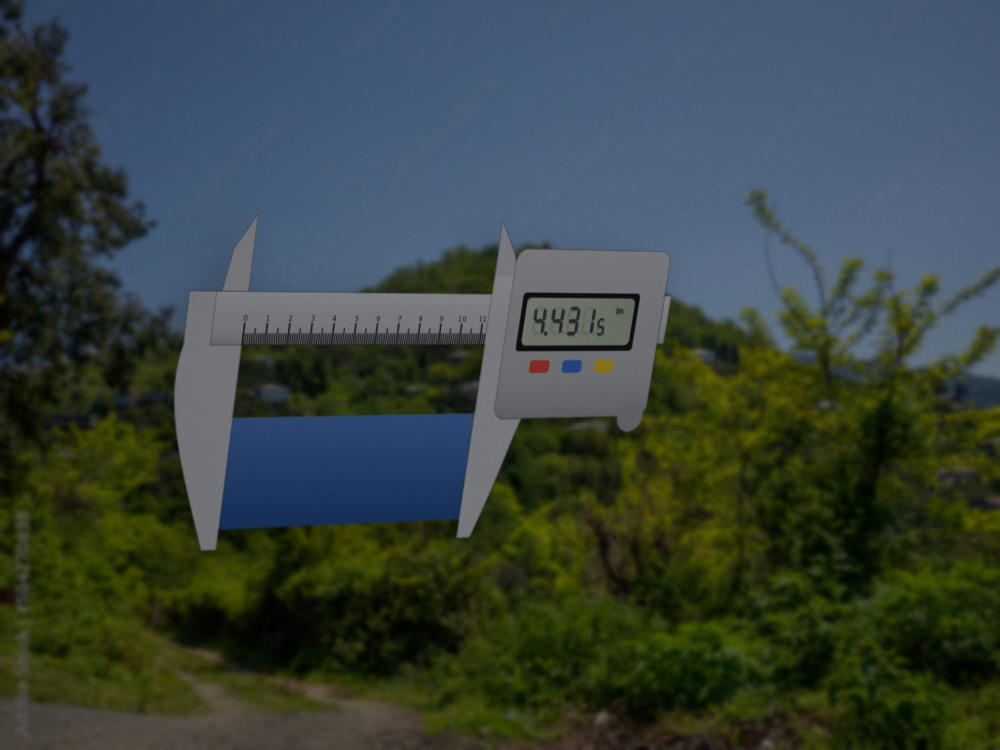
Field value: 4.4315 in
